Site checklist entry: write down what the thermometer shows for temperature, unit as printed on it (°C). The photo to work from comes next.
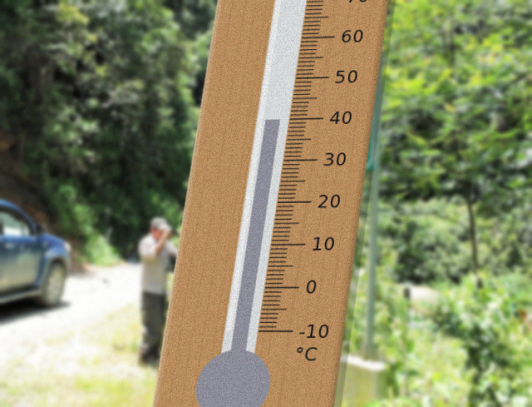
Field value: 40 °C
